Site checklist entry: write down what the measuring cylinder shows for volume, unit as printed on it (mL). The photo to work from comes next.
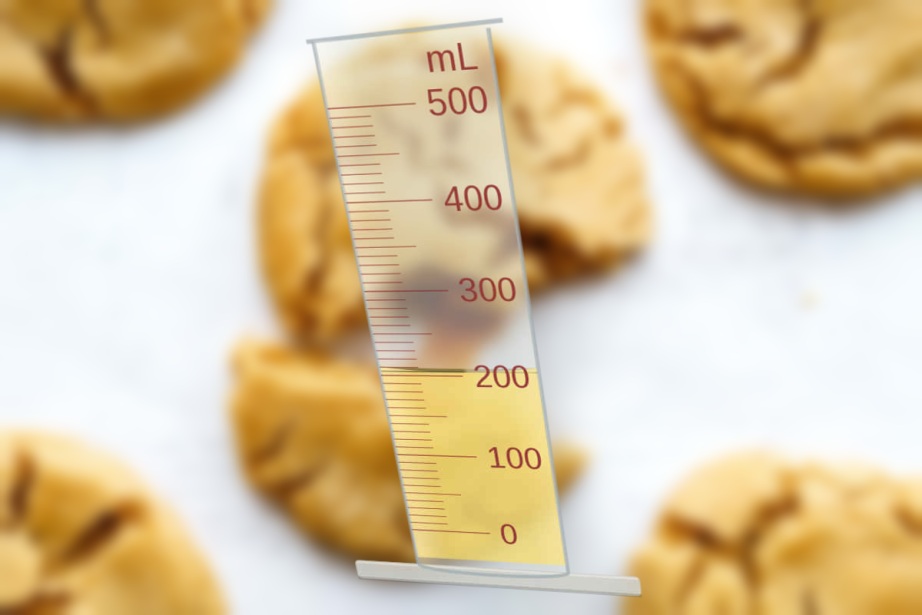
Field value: 205 mL
